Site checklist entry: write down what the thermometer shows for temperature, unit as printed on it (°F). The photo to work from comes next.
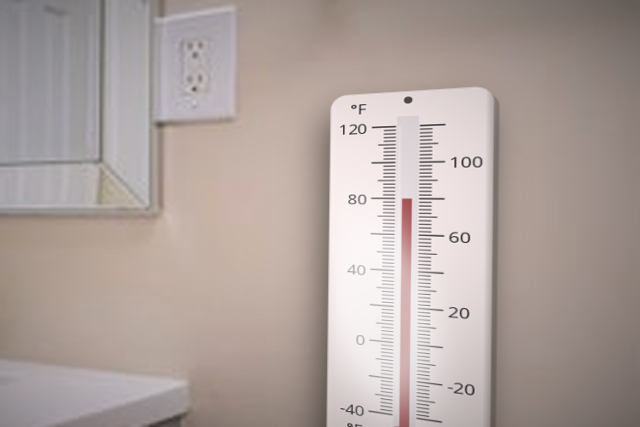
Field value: 80 °F
